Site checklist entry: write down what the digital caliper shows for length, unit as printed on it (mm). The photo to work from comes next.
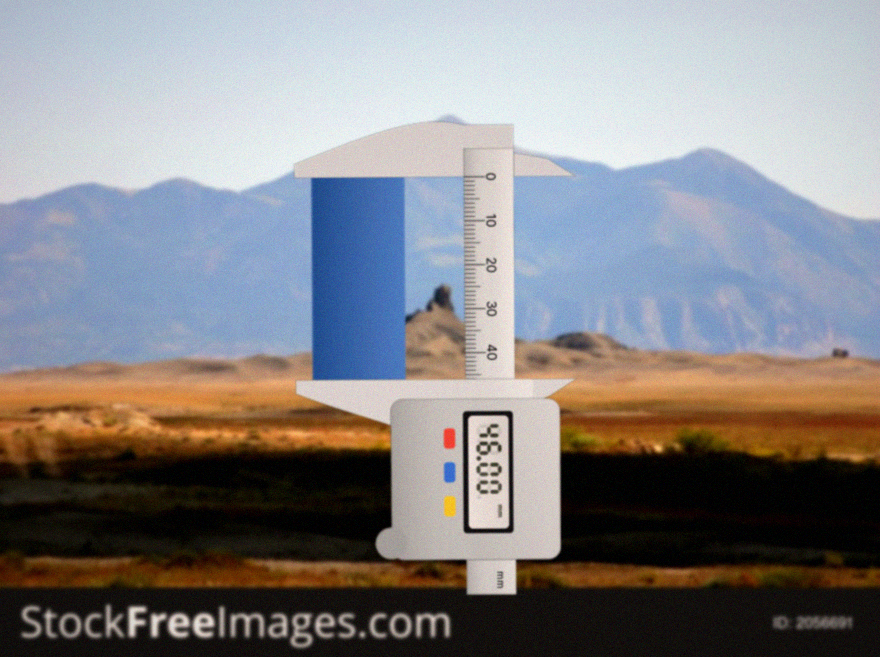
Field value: 46.00 mm
